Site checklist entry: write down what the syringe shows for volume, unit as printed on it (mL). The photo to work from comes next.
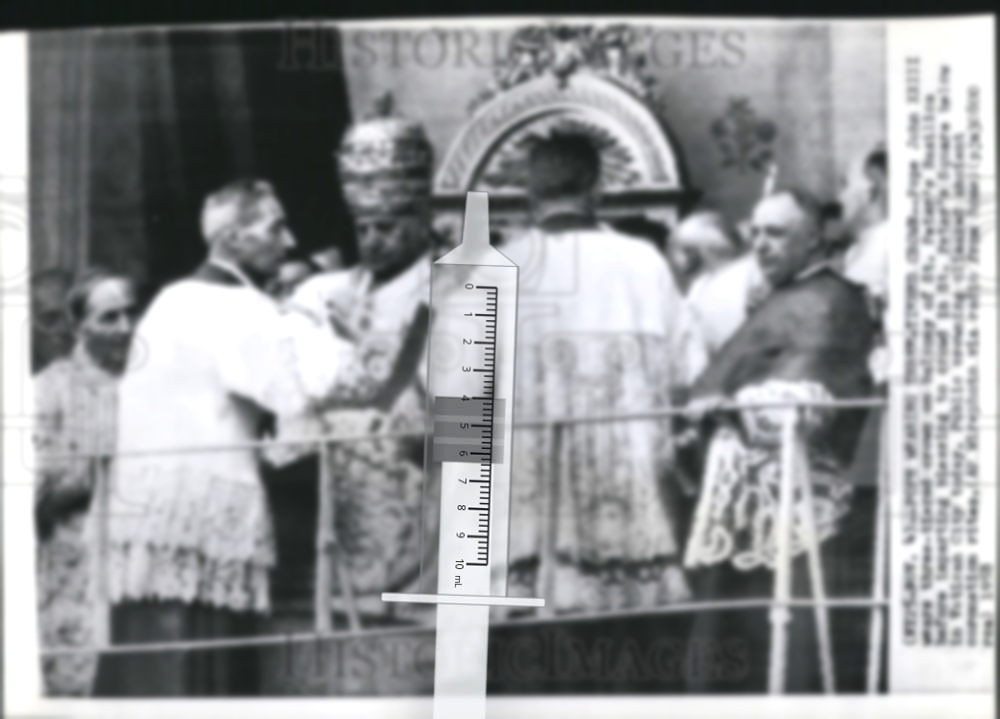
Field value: 4 mL
